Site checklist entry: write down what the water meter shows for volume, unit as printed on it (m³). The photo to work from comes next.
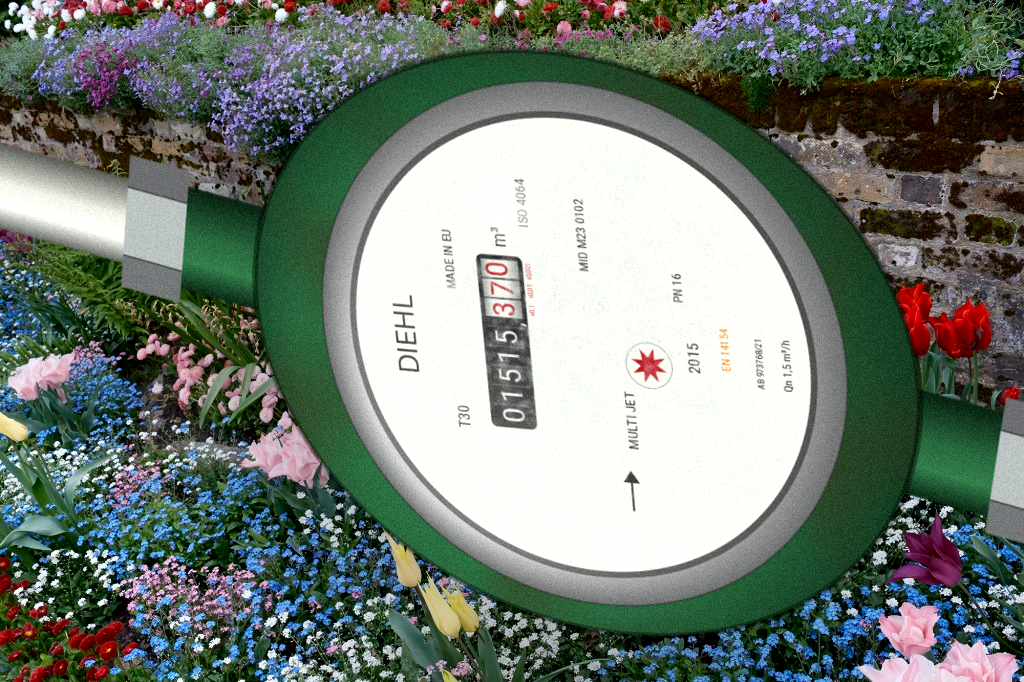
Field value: 1515.370 m³
